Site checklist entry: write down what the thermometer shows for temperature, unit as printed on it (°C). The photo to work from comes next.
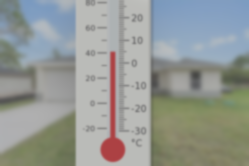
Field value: 5 °C
